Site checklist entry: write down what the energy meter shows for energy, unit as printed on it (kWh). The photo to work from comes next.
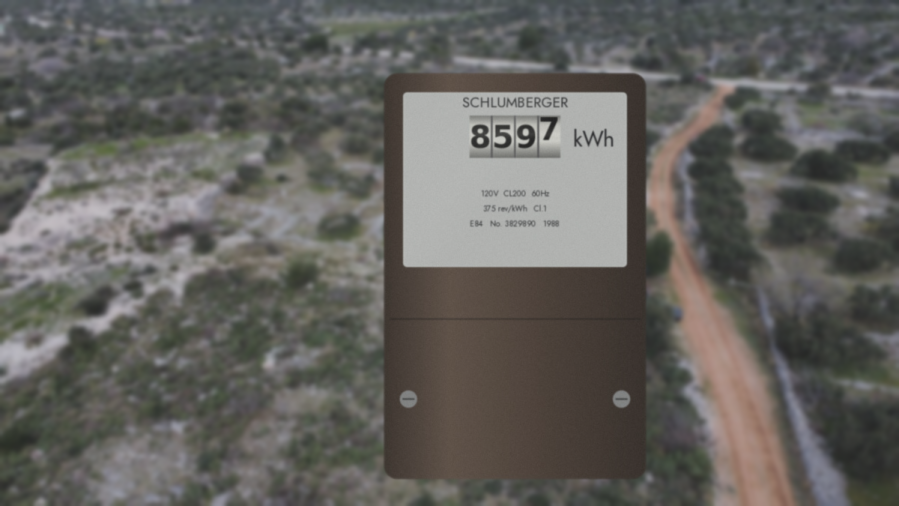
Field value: 8597 kWh
